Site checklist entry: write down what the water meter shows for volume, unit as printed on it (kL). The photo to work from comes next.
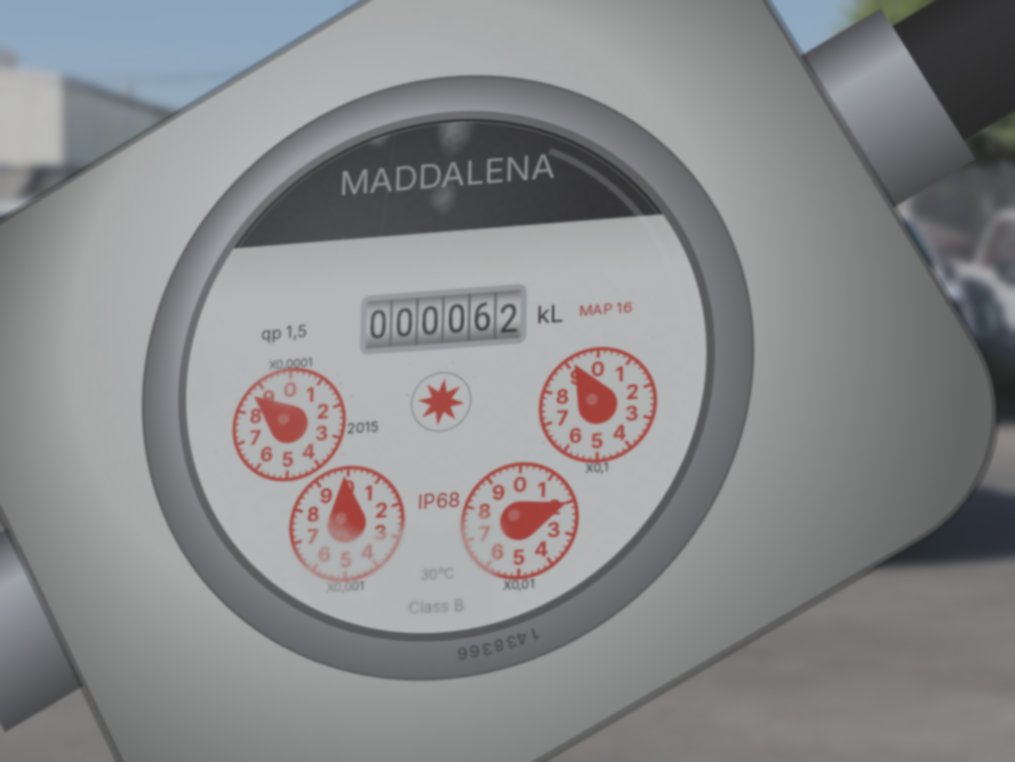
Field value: 61.9198 kL
